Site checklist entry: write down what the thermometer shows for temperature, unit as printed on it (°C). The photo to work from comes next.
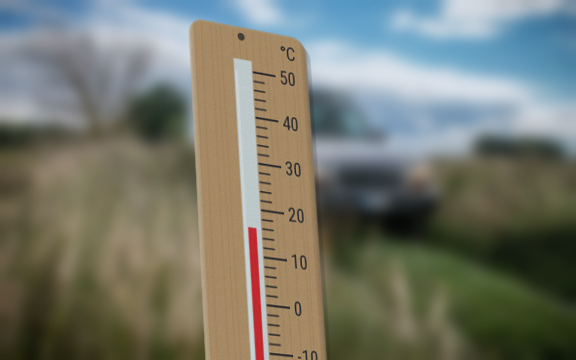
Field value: 16 °C
